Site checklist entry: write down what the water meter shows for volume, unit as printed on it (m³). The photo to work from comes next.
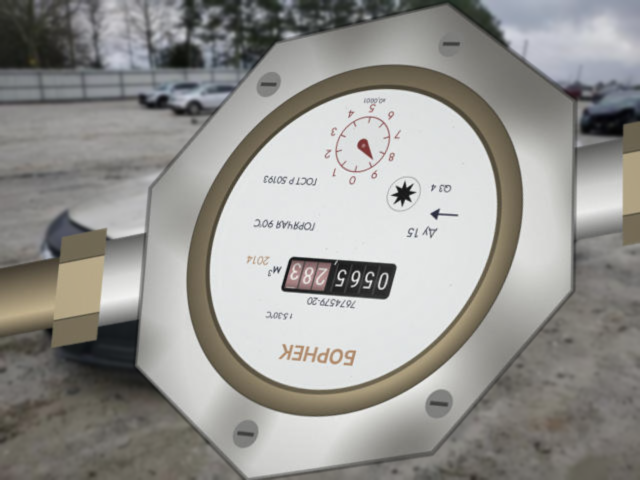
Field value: 565.2828 m³
